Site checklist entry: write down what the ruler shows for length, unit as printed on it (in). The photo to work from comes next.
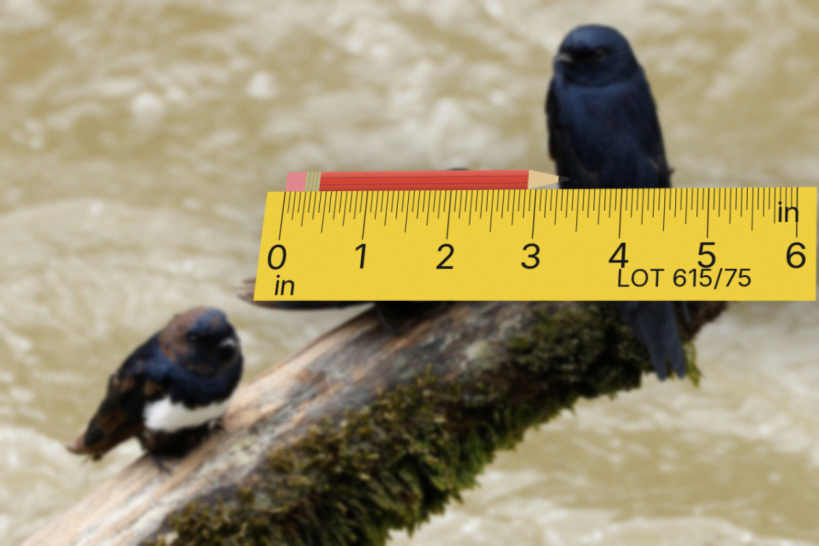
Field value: 3.375 in
